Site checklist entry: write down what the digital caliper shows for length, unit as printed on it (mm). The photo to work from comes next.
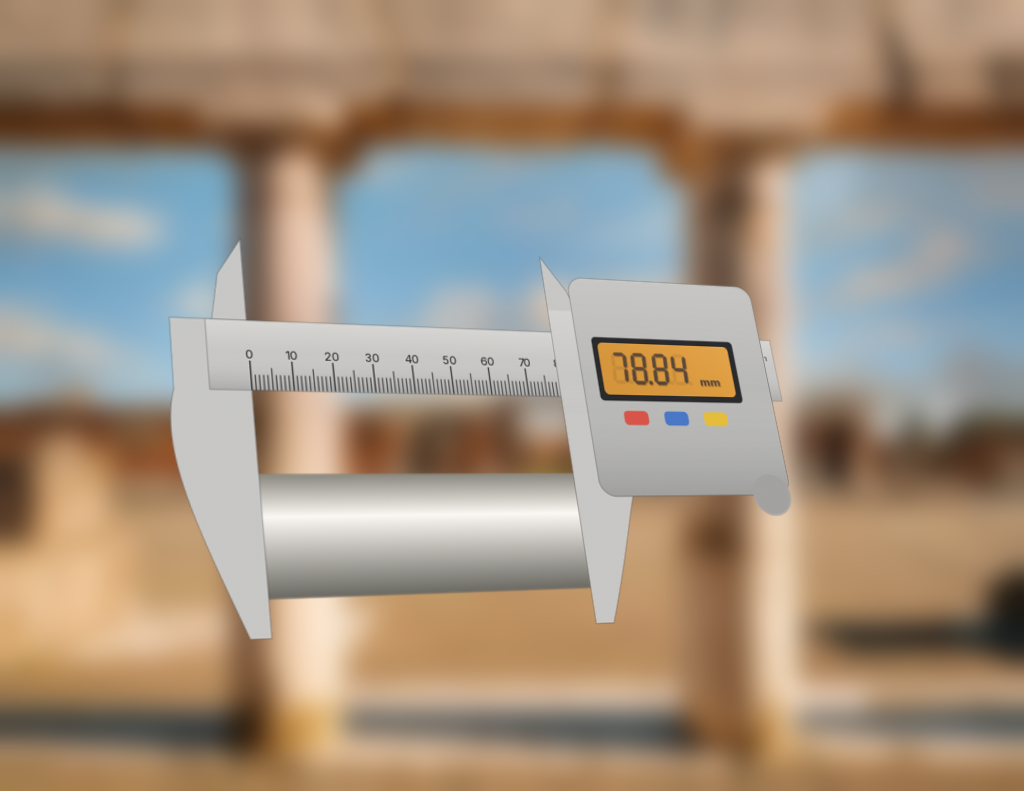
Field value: 78.84 mm
